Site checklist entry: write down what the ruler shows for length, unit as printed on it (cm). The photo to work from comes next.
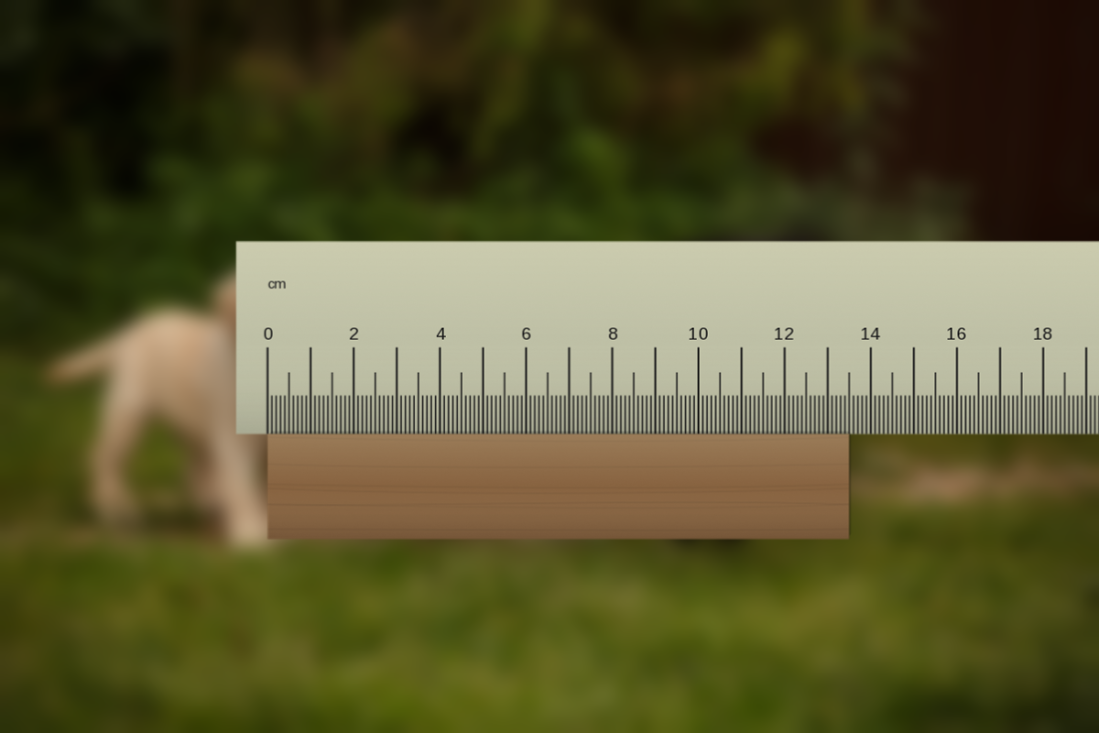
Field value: 13.5 cm
